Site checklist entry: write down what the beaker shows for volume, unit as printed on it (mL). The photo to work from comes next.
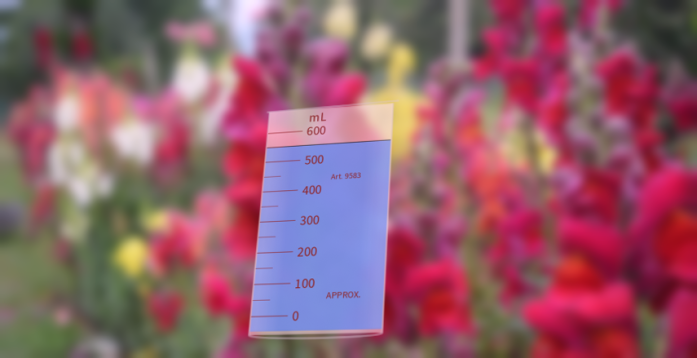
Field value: 550 mL
